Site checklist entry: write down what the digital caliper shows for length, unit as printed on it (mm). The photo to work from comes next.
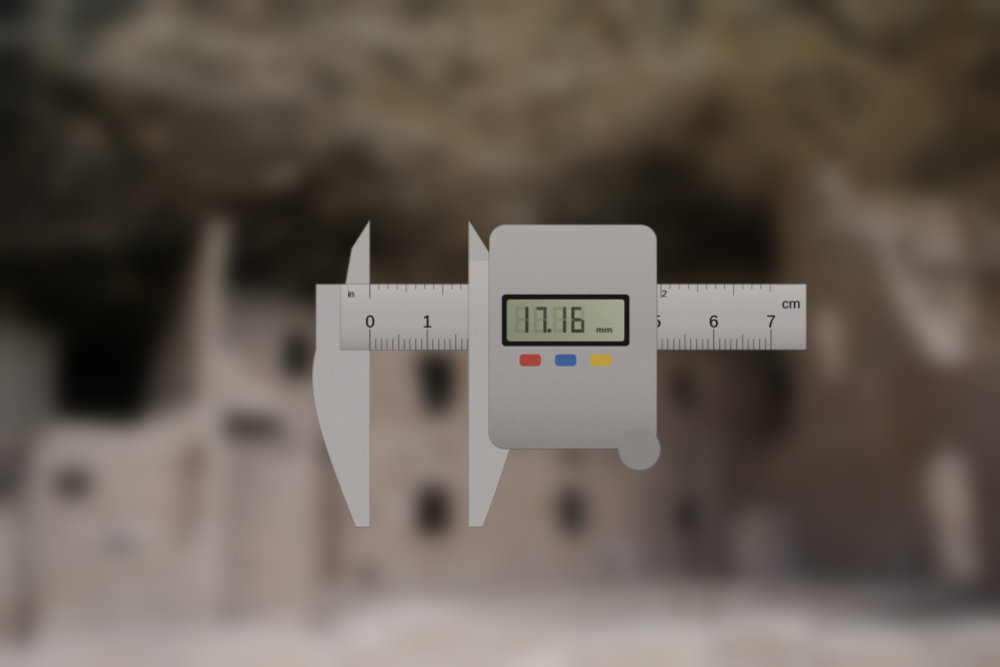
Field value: 17.16 mm
